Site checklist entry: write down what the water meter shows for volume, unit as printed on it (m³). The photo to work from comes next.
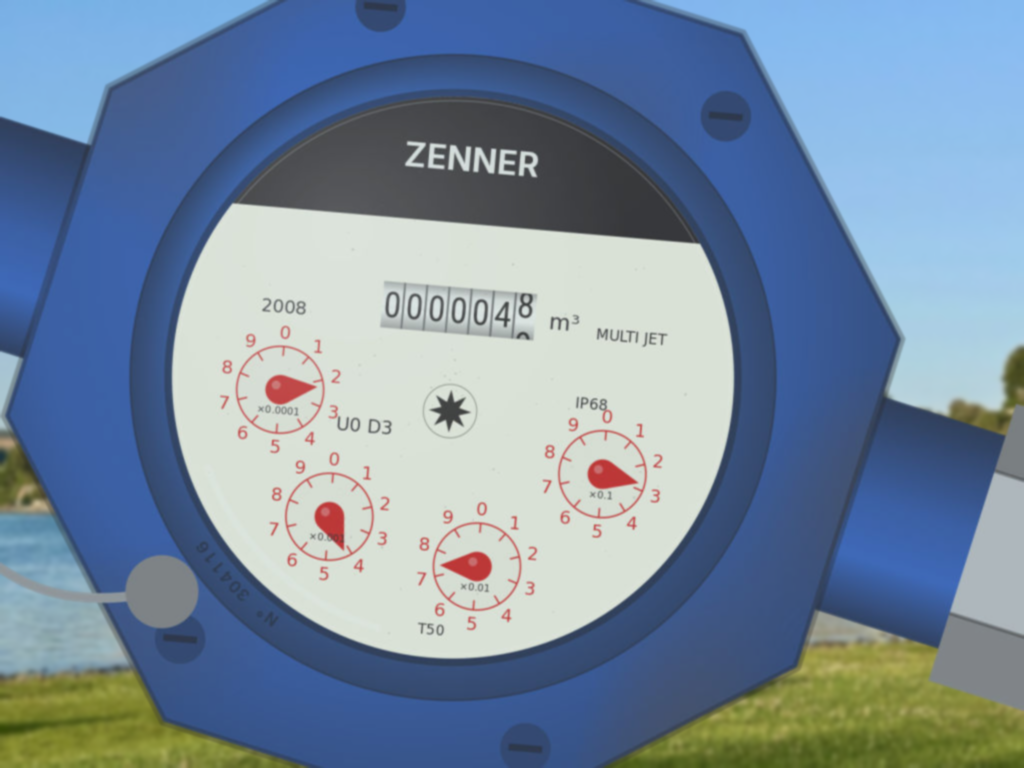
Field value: 48.2742 m³
